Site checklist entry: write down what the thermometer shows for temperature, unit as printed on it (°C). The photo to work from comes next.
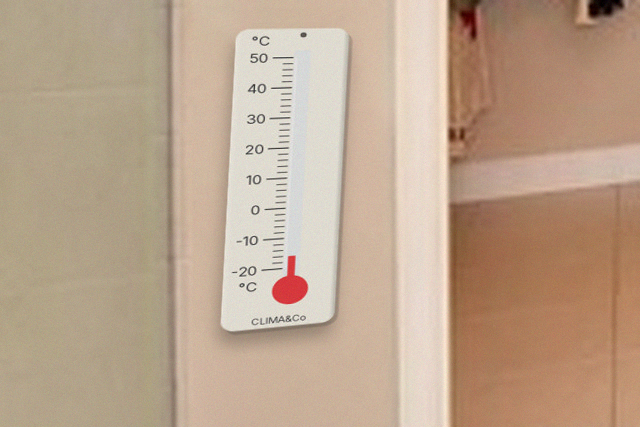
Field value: -16 °C
